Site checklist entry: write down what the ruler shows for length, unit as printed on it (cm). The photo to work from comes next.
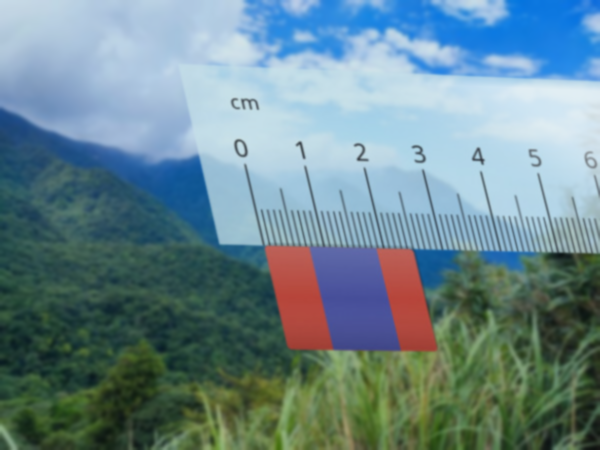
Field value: 2.5 cm
